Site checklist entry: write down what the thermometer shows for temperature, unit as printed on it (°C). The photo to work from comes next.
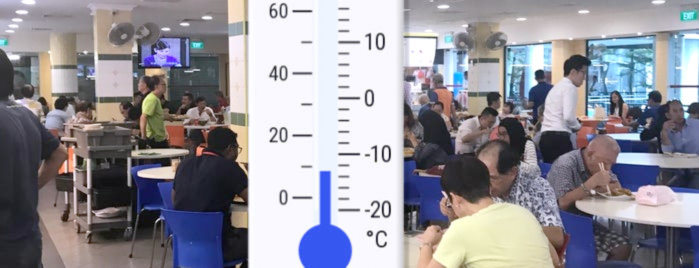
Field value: -13 °C
